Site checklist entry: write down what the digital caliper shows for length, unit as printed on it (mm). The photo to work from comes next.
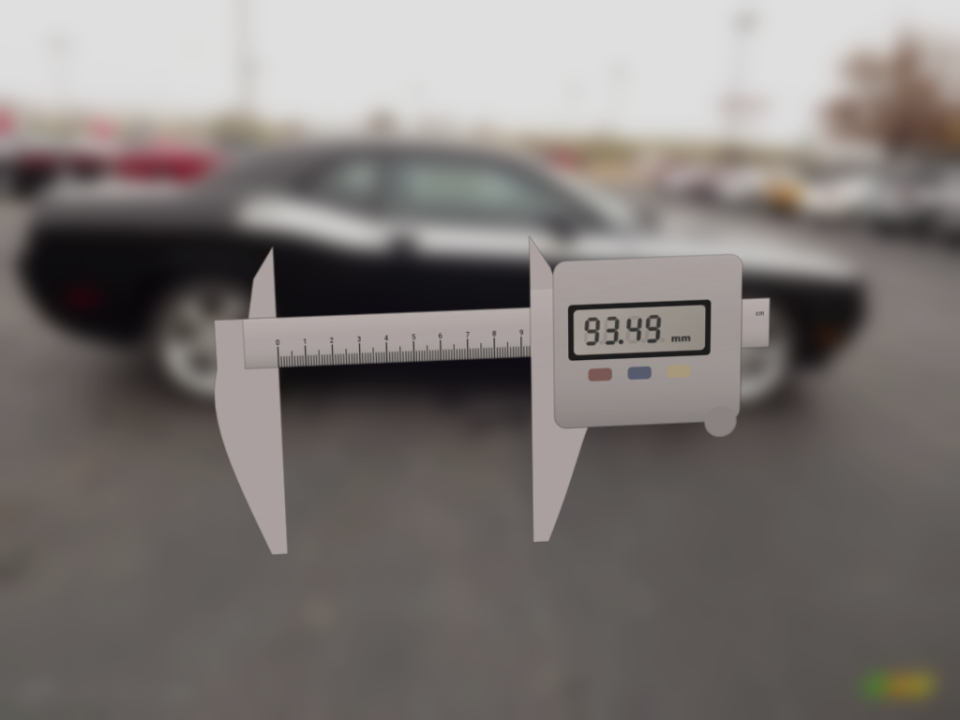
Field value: 93.49 mm
